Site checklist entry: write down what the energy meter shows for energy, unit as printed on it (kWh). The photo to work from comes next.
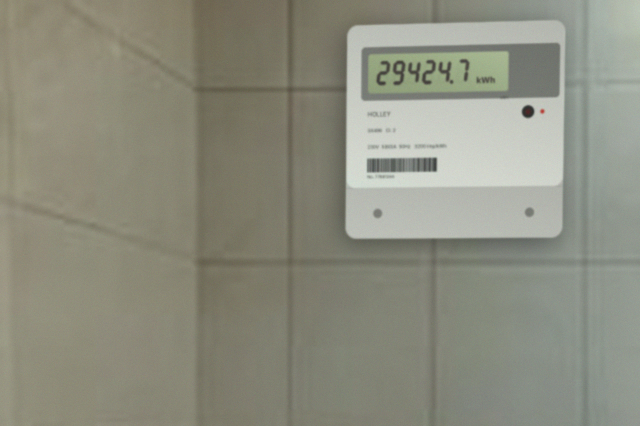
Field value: 29424.7 kWh
